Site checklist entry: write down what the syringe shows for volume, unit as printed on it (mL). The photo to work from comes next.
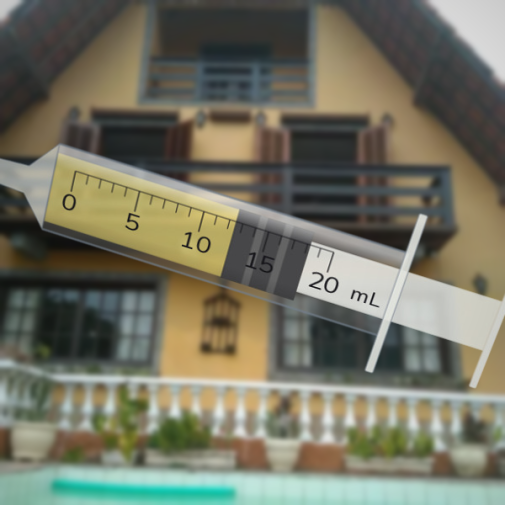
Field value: 12.5 mL
